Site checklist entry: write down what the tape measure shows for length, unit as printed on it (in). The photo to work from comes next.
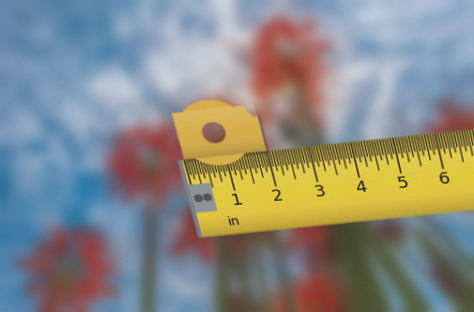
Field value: 2 in
